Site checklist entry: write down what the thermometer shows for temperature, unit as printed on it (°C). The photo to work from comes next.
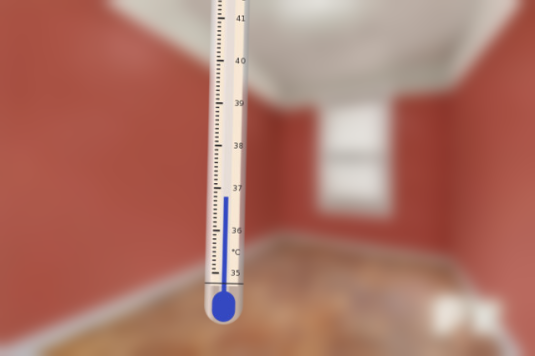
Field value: 36.8 °C
